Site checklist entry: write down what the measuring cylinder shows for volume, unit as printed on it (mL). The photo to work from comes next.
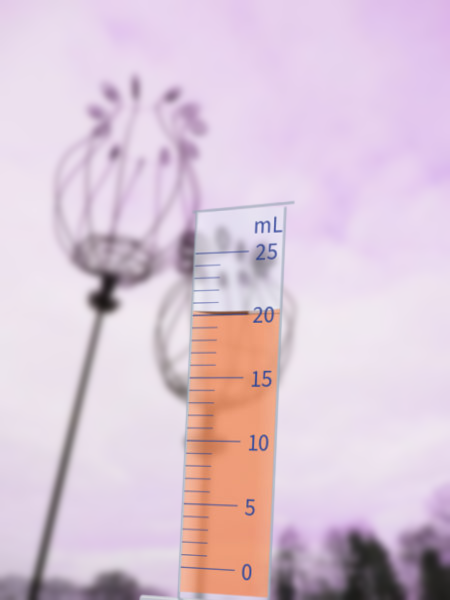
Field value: 20 mL
